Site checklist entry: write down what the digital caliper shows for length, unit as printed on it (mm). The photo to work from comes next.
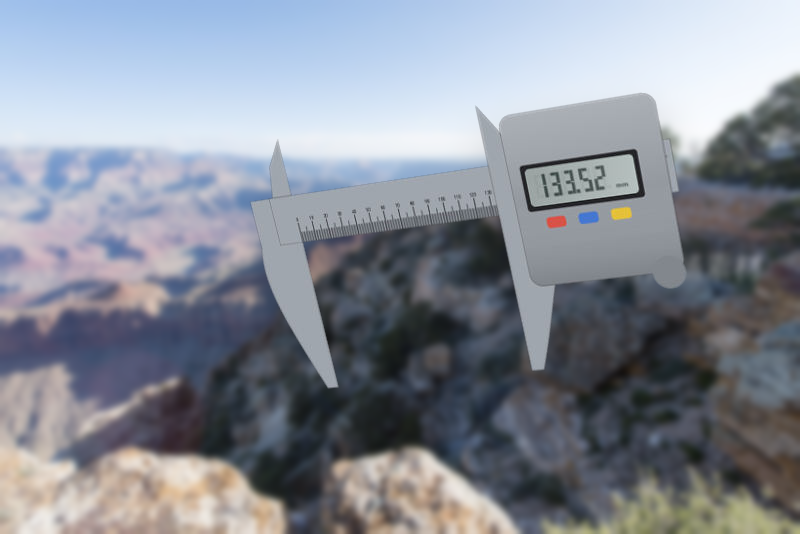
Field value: 133.52 mm
